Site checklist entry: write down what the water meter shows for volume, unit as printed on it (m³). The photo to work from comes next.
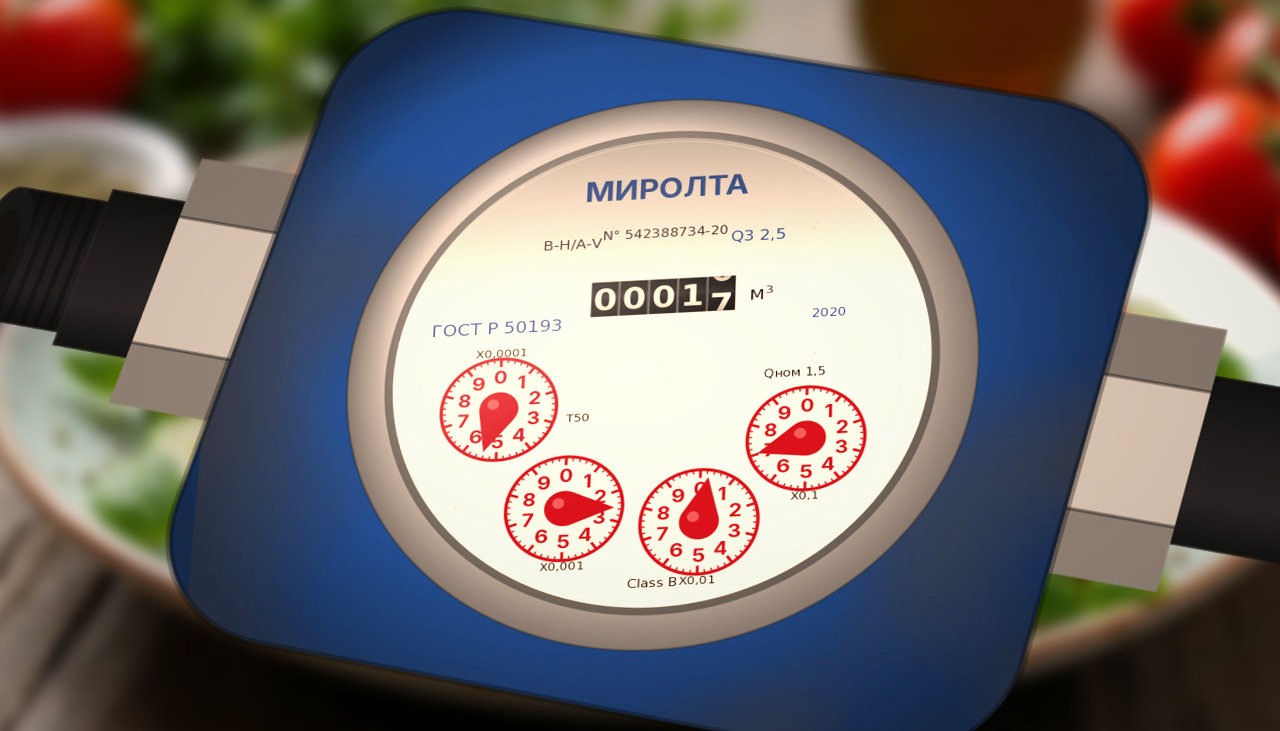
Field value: 16.7025 m³
